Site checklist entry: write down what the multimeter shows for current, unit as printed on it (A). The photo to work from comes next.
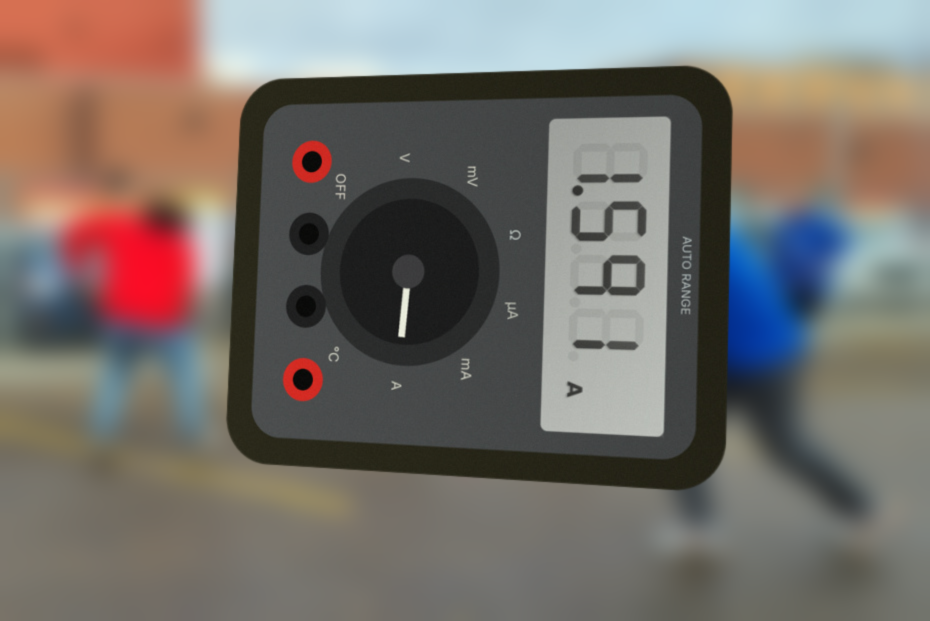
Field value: 1.591 A
